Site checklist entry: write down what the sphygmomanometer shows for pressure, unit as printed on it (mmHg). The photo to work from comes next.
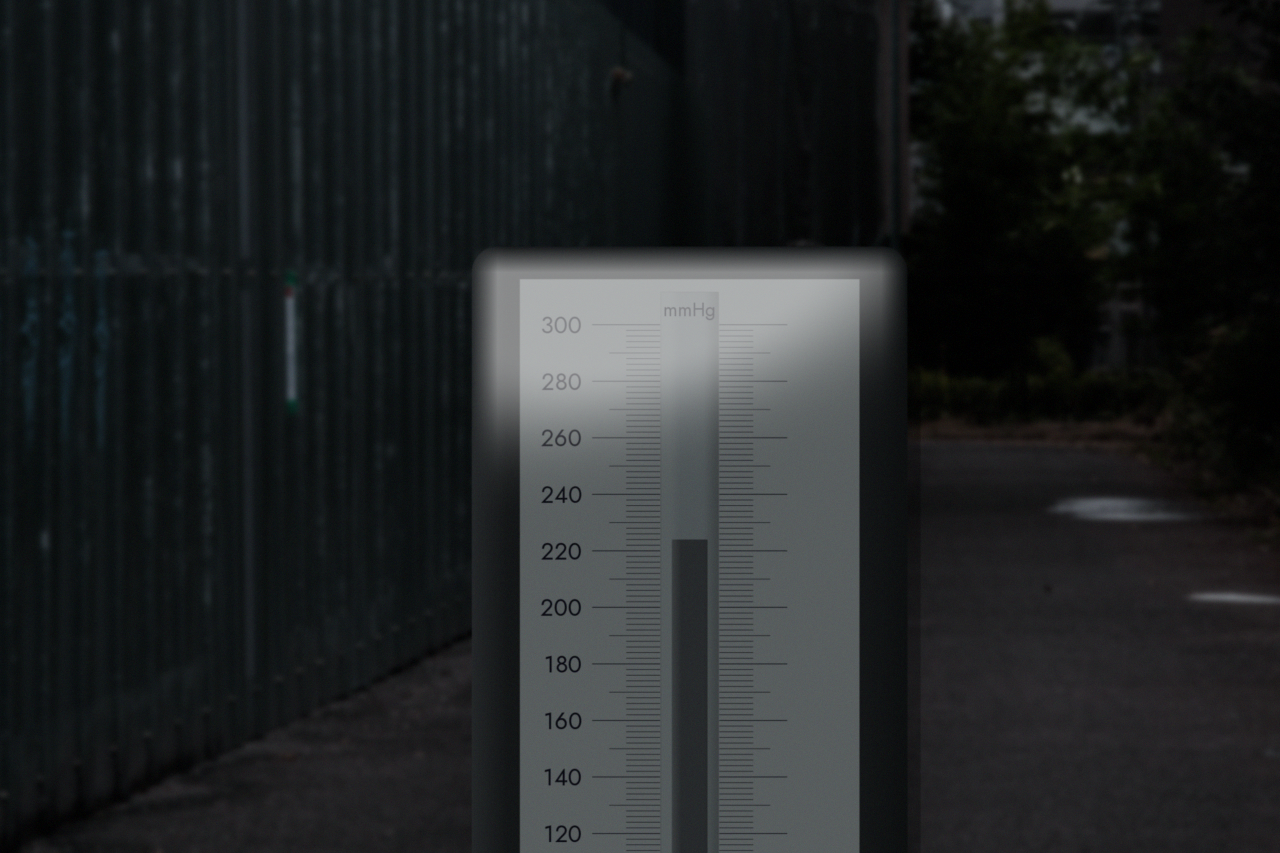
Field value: 224 mmHg
